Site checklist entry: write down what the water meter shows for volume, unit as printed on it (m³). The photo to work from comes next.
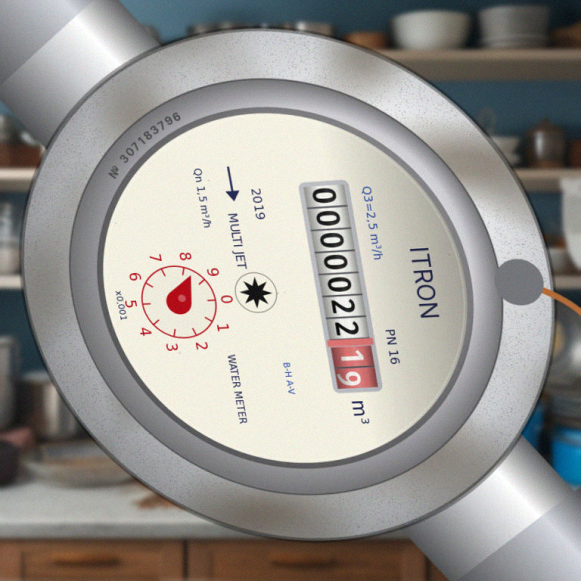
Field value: 22.188 m³
